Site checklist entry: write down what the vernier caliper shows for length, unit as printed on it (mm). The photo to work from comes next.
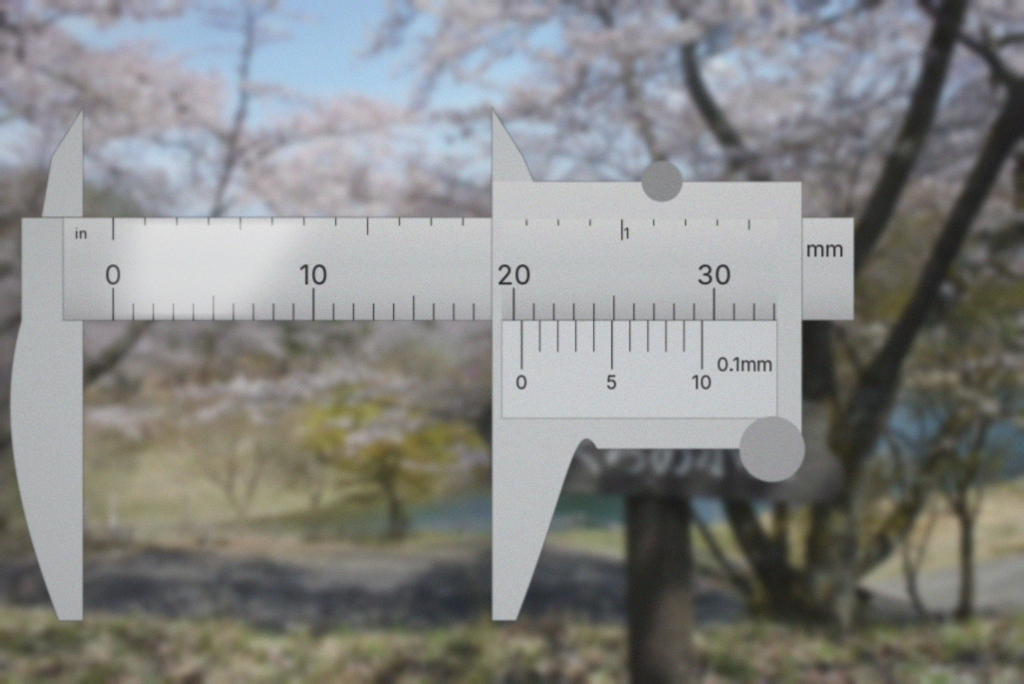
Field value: 20.4 mm
